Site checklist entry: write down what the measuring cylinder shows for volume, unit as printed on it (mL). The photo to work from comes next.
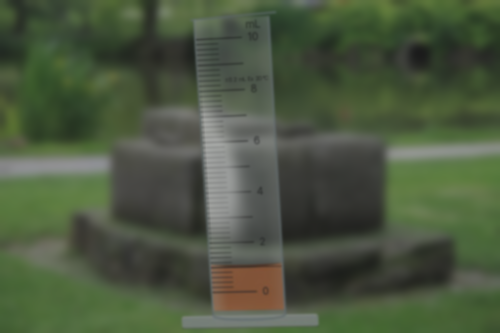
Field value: 1 mL
